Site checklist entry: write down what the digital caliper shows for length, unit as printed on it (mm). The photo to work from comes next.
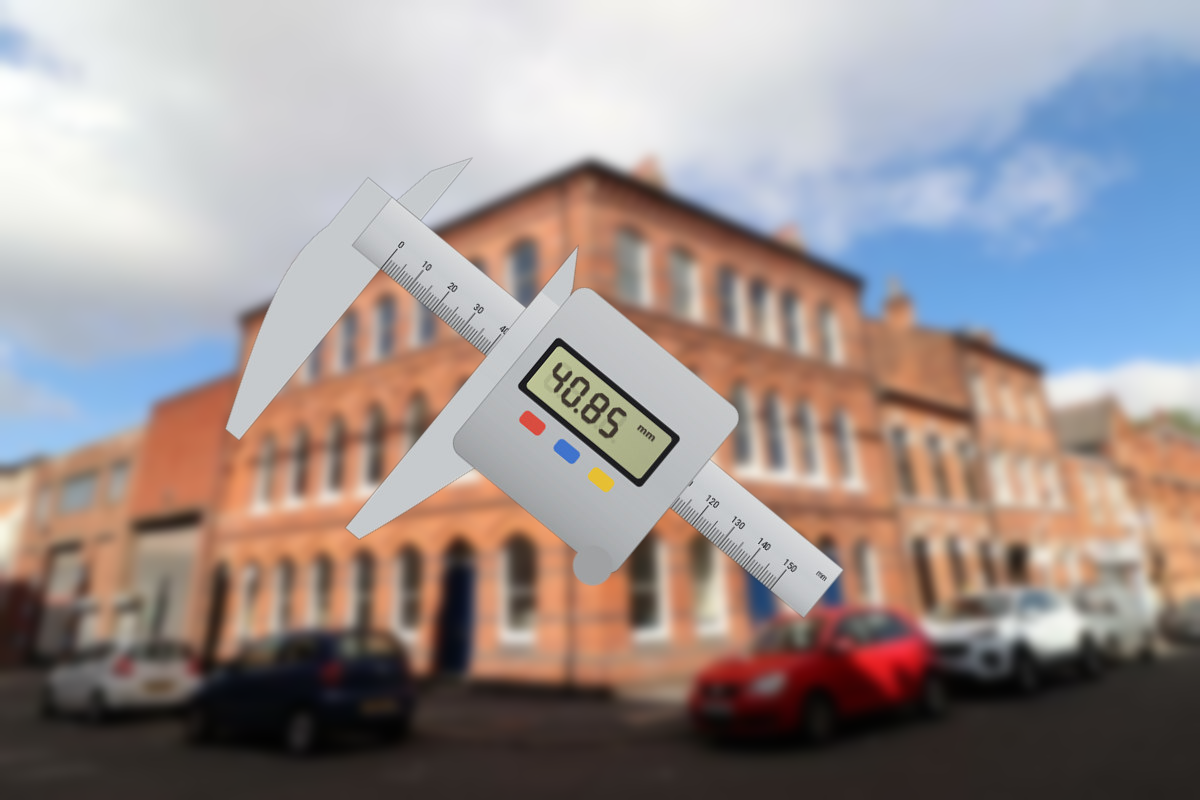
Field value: 40.85 mm
